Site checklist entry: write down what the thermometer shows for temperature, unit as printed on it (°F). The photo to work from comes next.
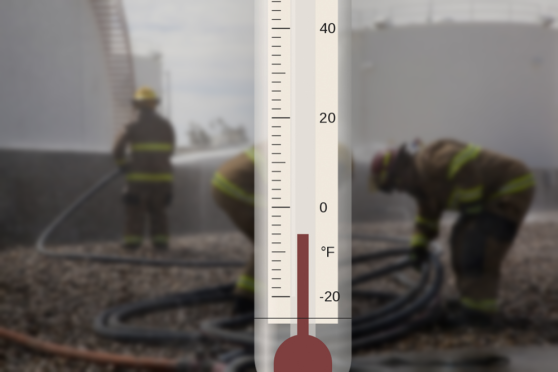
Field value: -6 °F
